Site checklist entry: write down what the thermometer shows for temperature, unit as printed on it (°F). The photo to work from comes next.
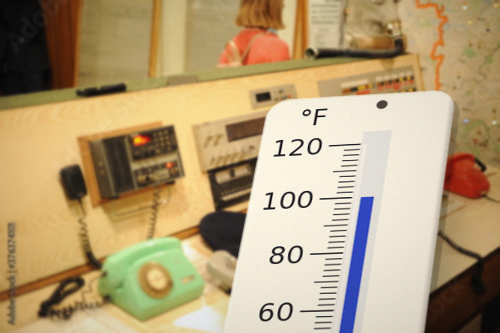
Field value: 100 °F
